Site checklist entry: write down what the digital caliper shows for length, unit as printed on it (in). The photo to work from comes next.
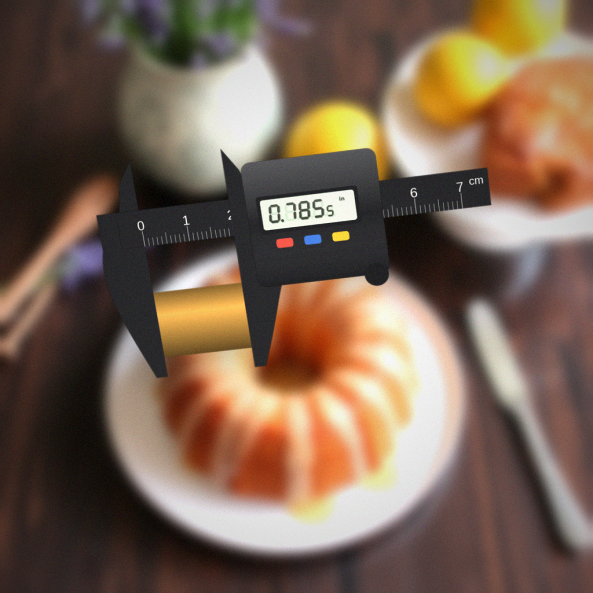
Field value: 0.7855 in
